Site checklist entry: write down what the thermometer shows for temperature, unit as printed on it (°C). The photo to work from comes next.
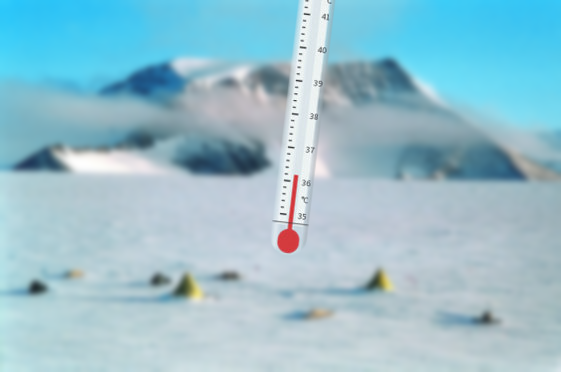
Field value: 36.2 °C
